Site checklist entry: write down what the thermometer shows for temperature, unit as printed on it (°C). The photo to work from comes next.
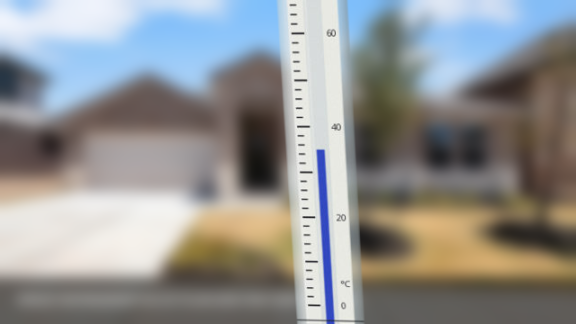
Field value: 35 °C
